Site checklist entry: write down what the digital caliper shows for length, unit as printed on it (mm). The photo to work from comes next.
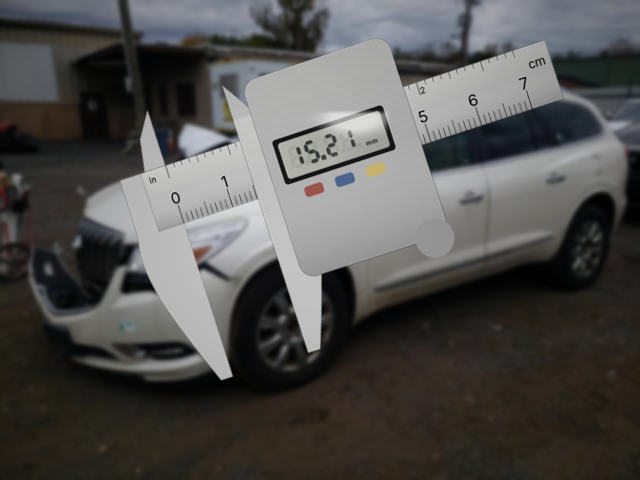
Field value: 15.21 mm
